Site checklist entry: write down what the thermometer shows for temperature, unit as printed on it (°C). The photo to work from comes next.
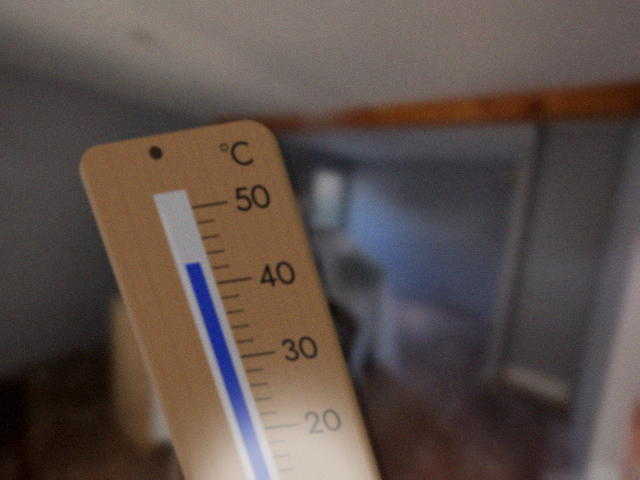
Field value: 43 °C
